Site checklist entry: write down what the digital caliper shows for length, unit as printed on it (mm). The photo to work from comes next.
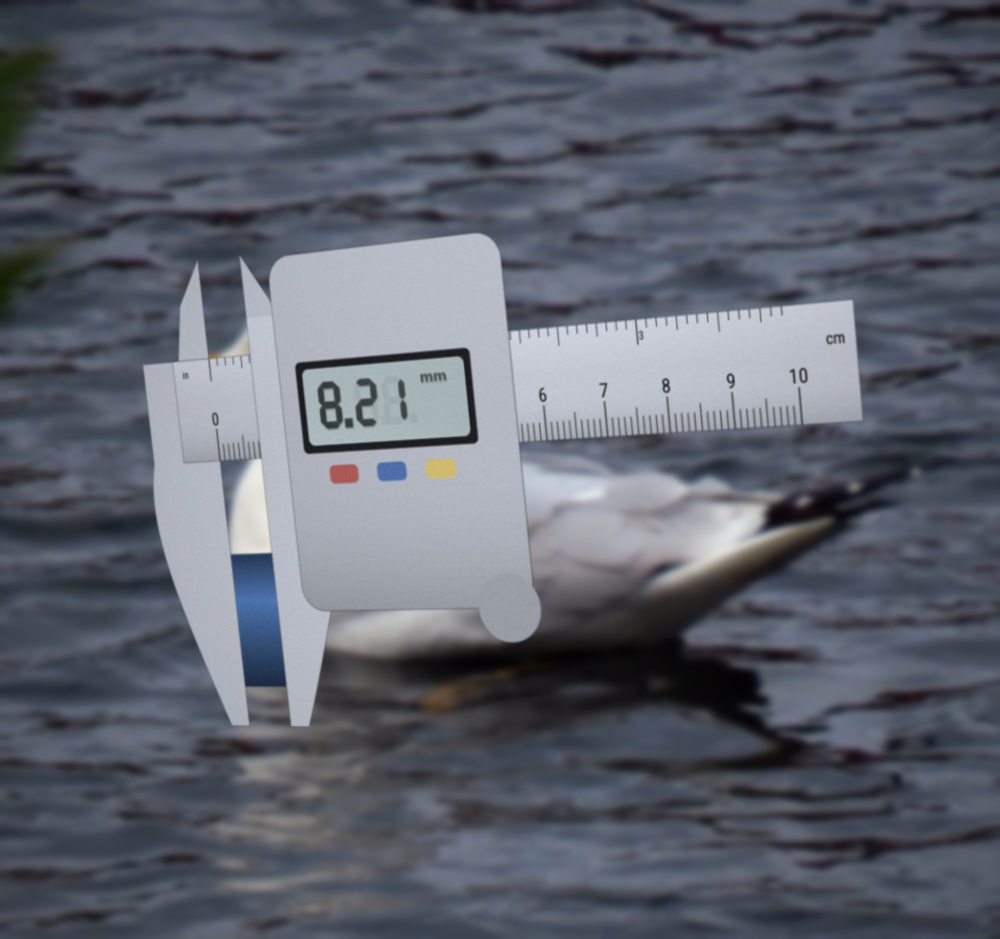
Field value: 8.21 mm
